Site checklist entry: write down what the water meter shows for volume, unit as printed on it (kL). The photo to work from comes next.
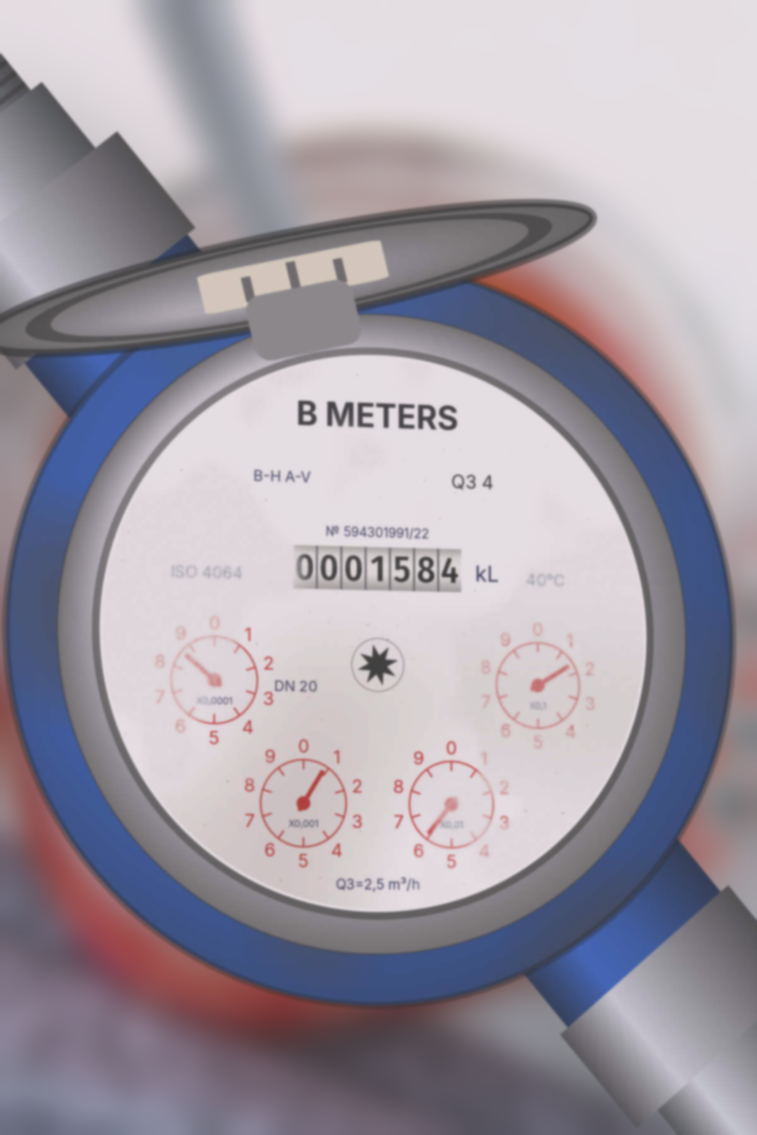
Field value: 1584.1608 kL
